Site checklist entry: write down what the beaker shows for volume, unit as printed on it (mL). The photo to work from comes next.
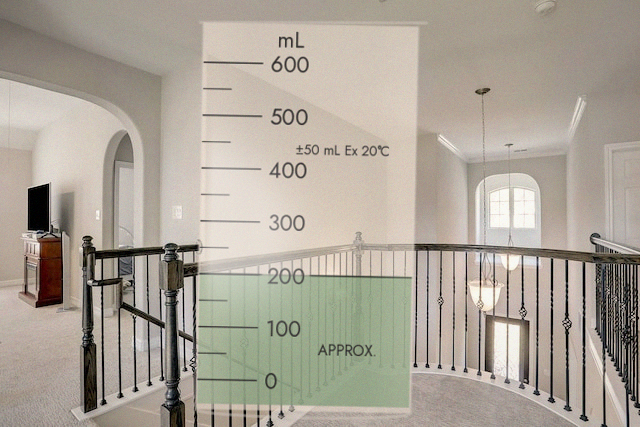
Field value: 200 mL
